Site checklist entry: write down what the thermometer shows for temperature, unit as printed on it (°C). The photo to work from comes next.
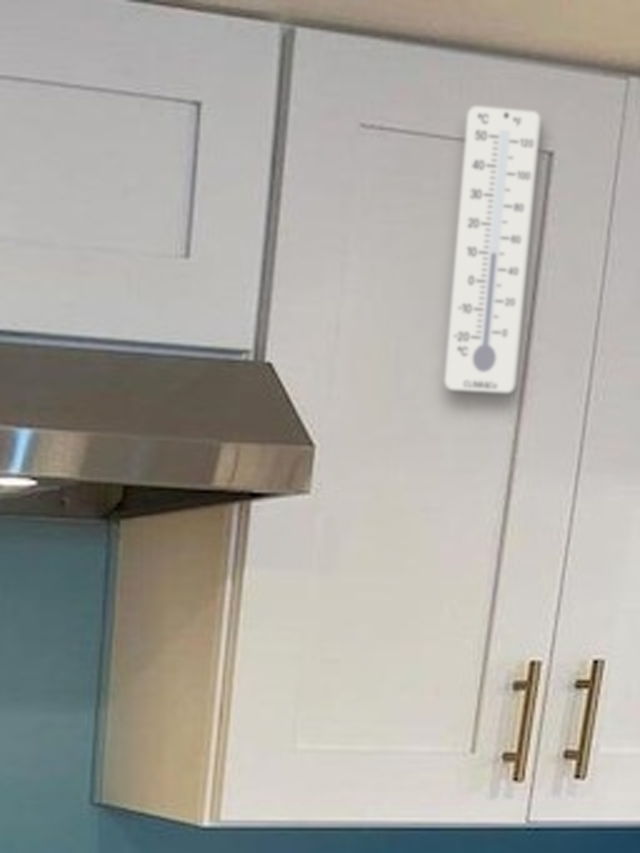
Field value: 10 °C
